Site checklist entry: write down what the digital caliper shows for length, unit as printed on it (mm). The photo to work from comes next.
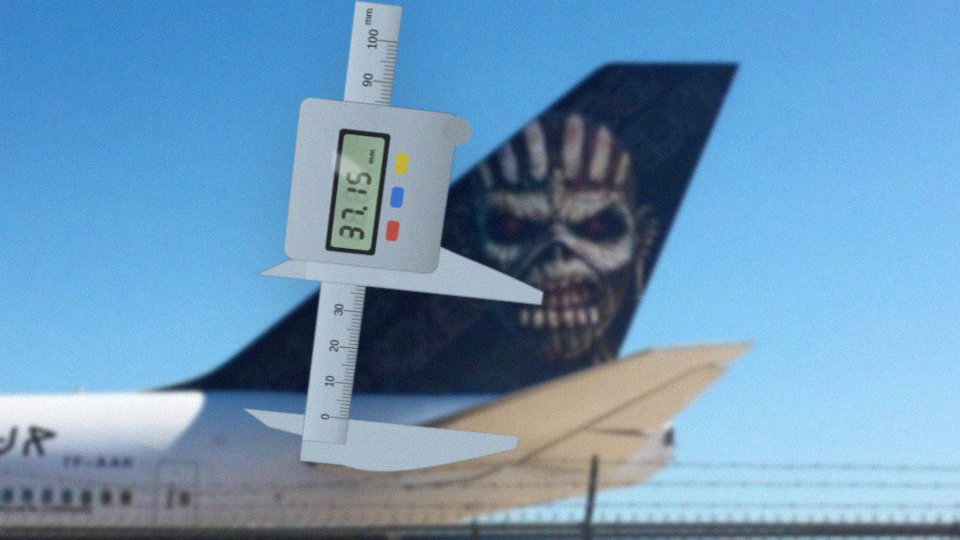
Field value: 37.15 mm
